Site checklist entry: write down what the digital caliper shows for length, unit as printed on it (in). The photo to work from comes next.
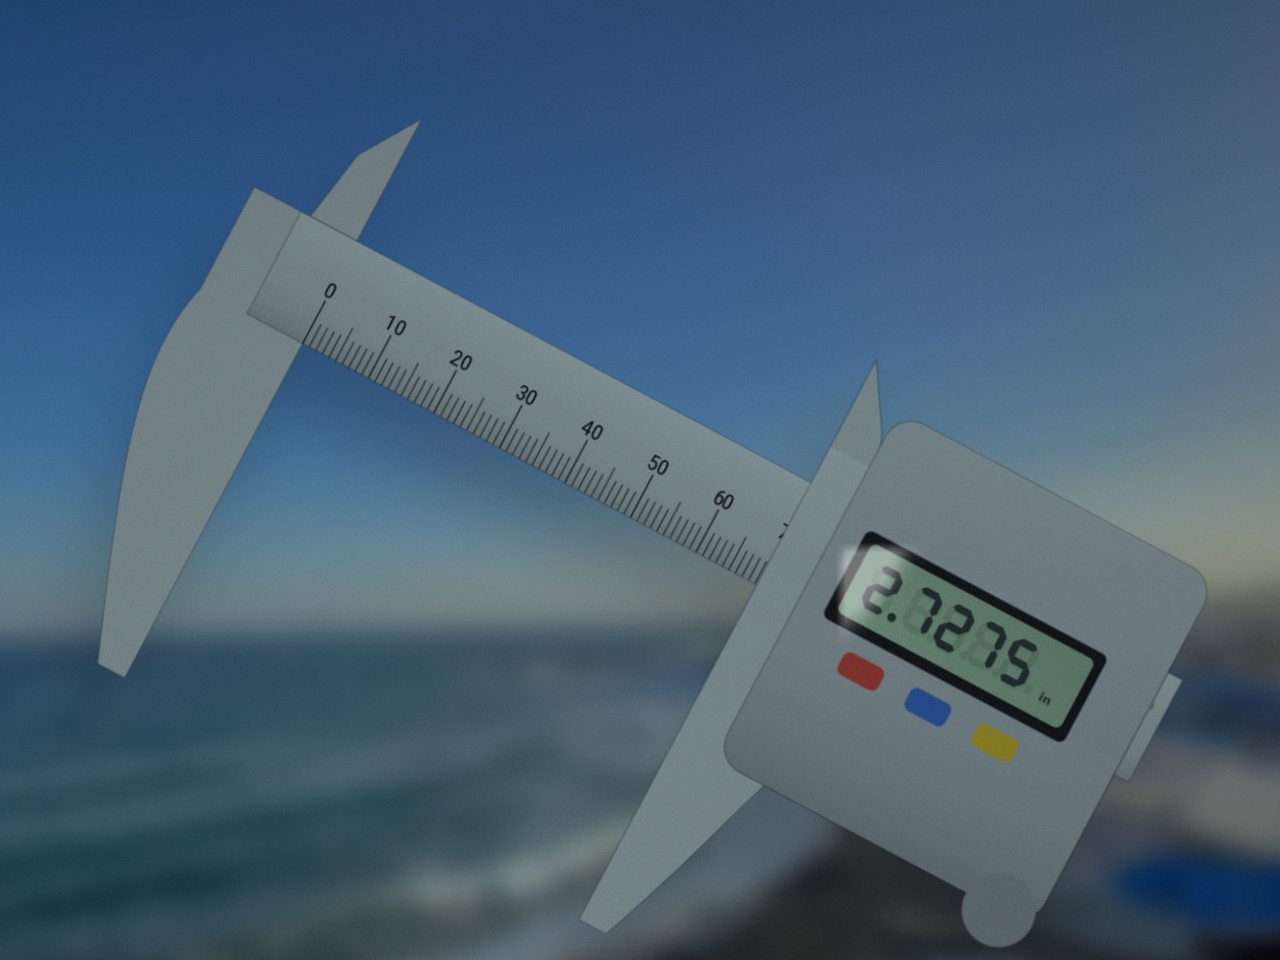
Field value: 2.7275 in
